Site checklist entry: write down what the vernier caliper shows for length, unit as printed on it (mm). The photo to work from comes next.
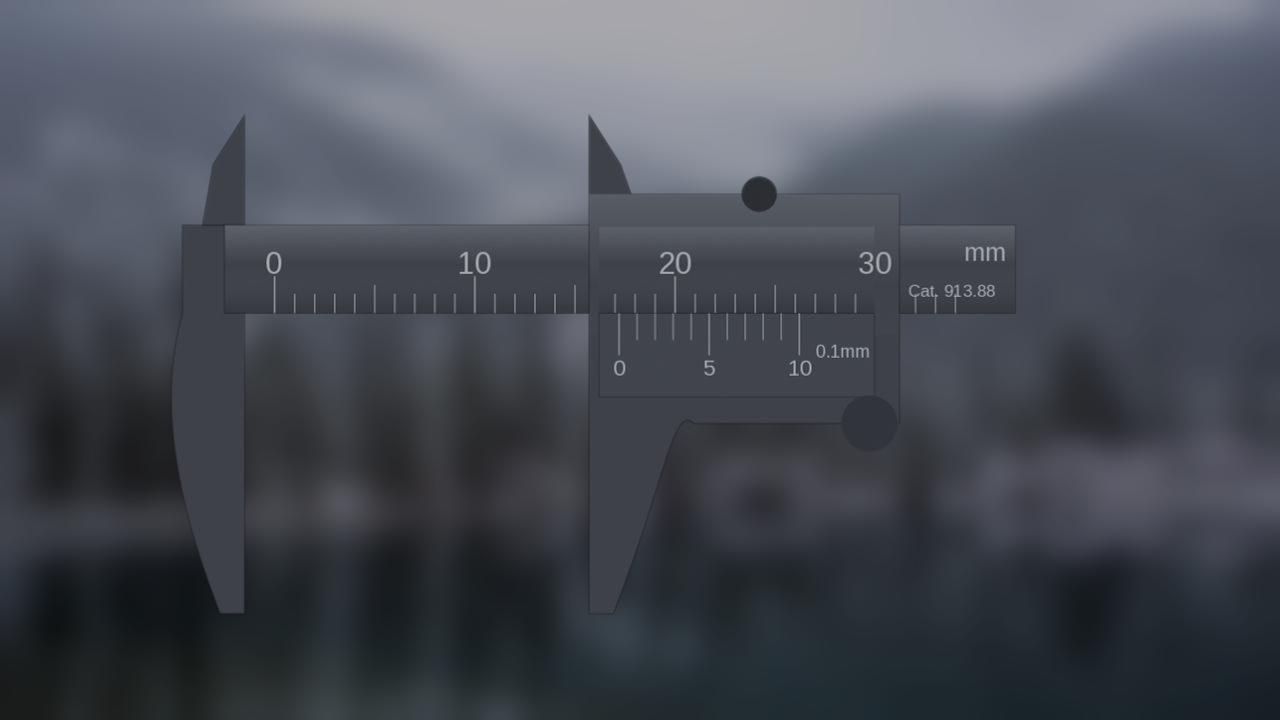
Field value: 17.2 mm
